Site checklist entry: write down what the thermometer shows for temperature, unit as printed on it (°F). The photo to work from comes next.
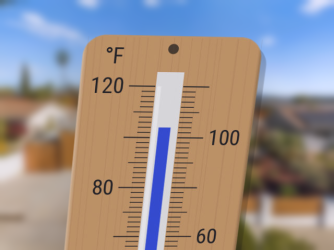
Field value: 104 °F
